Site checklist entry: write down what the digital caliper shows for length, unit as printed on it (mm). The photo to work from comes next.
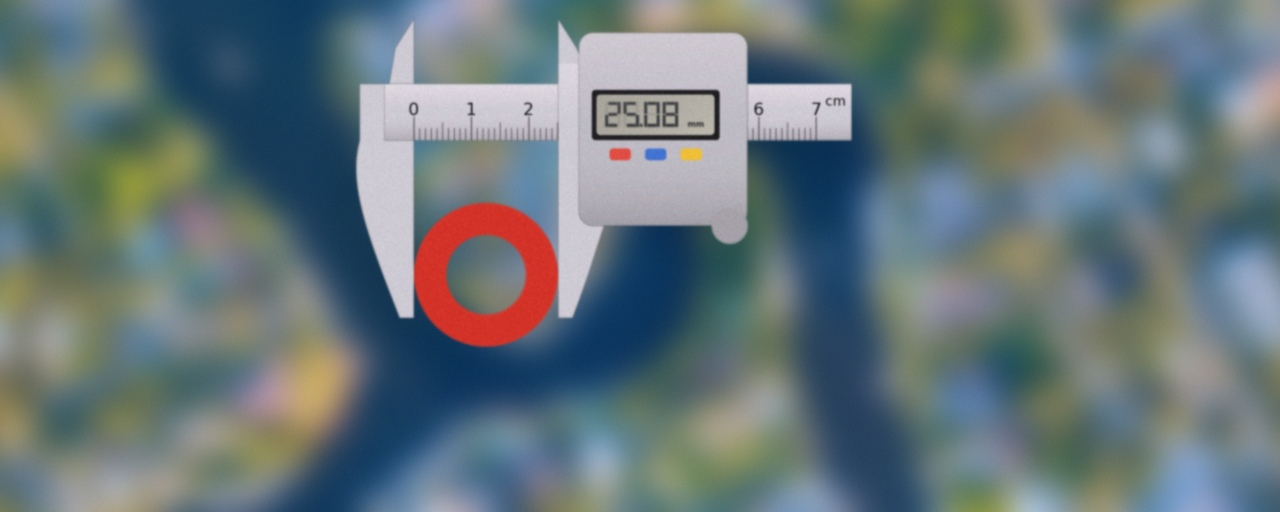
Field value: 25.08 mm
